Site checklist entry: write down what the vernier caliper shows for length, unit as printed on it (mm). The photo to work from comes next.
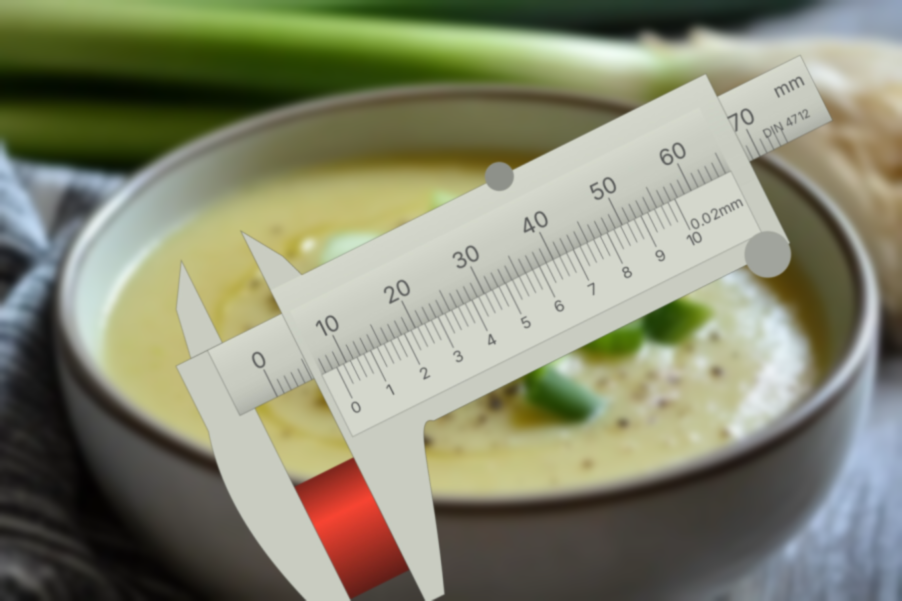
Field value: 8.6 mm
